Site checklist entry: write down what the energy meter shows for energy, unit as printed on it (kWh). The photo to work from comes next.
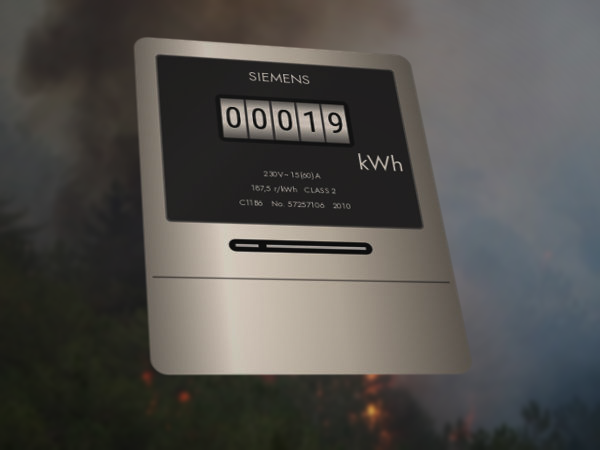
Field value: 19 kWh
